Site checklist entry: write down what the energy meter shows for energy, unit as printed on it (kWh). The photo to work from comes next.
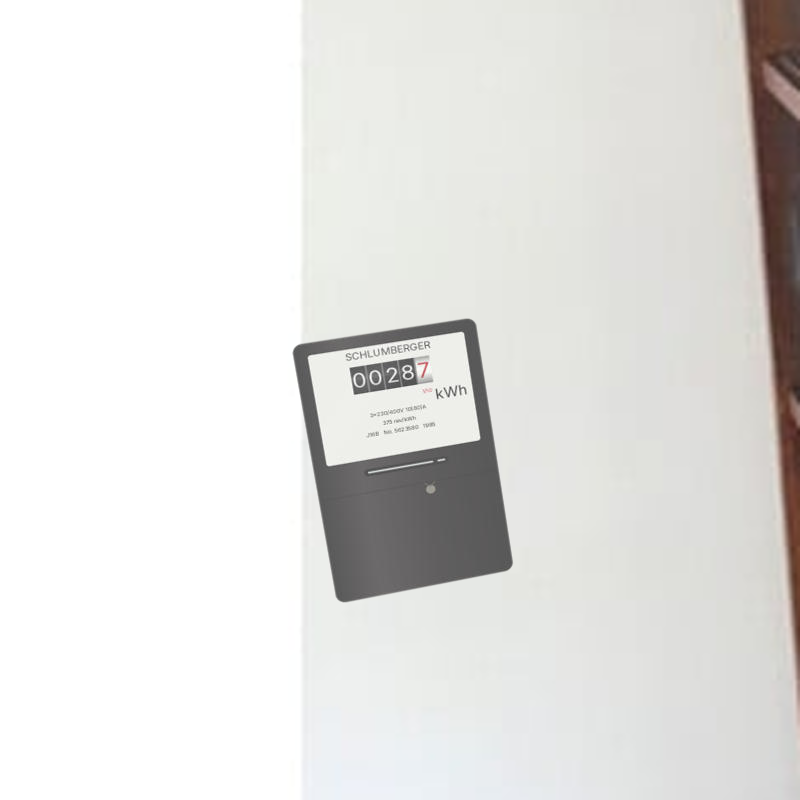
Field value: 28.7 kWh
